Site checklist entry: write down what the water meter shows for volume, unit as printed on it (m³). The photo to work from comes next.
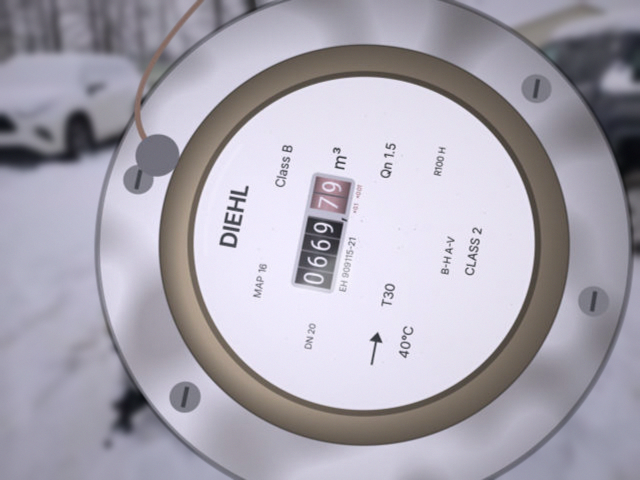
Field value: 669.79 m³
